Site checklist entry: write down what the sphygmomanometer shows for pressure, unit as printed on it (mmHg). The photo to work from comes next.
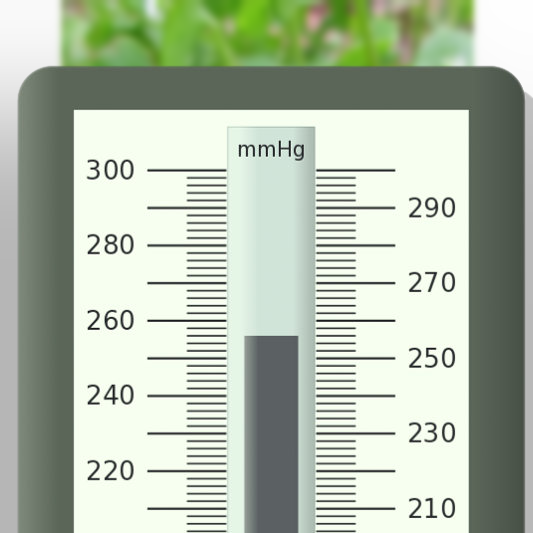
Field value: 256 mmHg
